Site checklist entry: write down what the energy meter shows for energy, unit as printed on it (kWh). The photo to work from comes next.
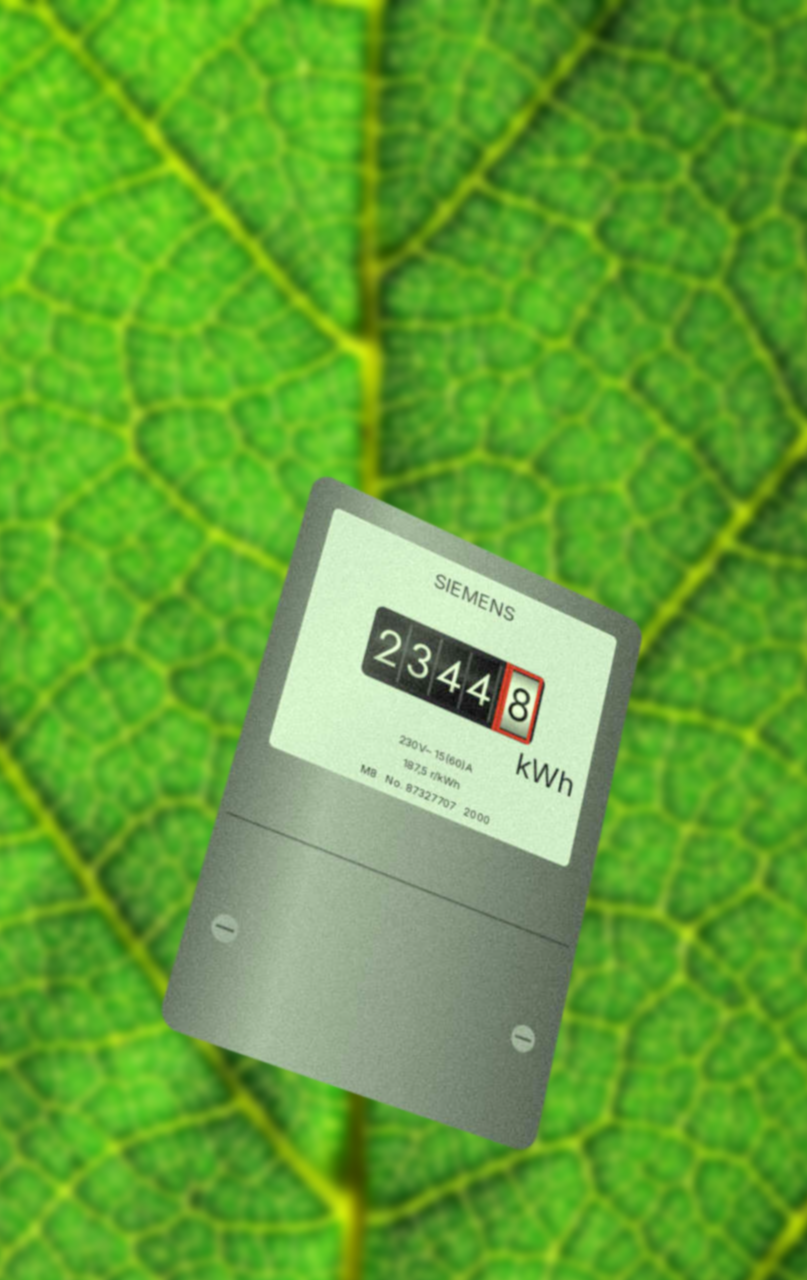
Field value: 2344.8 kWh
